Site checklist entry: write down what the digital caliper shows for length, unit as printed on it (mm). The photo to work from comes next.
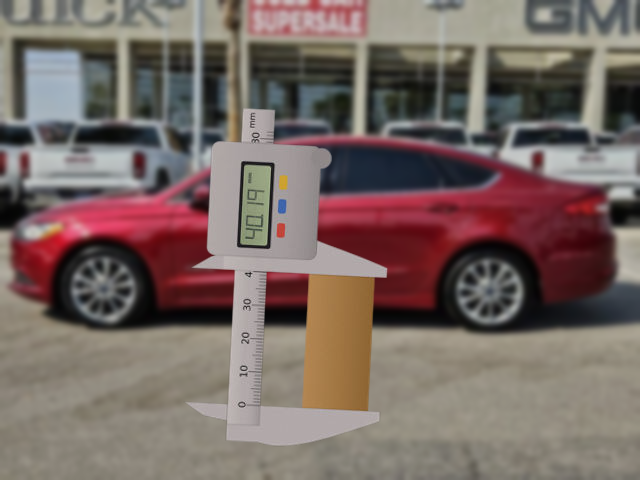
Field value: 40.19 mm
